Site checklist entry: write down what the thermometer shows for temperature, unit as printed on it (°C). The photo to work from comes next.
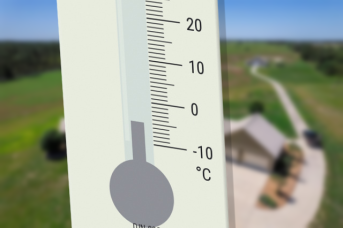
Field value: -5 °C
